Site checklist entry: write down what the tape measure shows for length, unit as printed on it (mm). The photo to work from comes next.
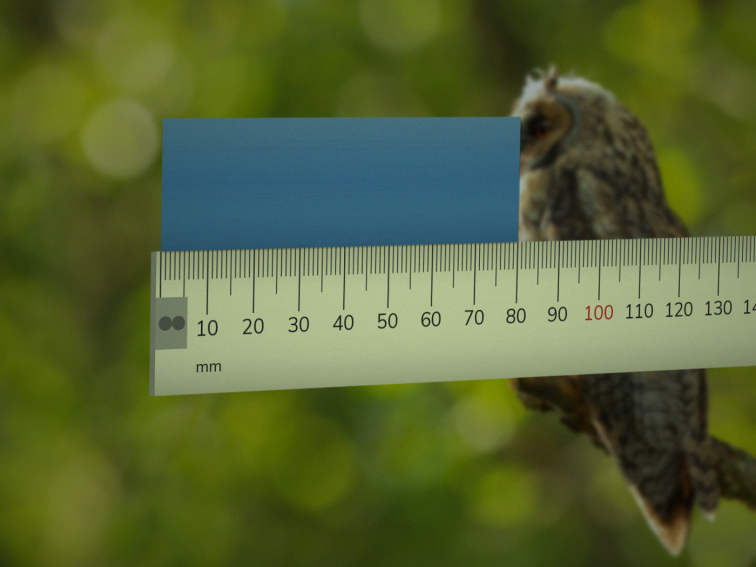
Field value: 80 mm
